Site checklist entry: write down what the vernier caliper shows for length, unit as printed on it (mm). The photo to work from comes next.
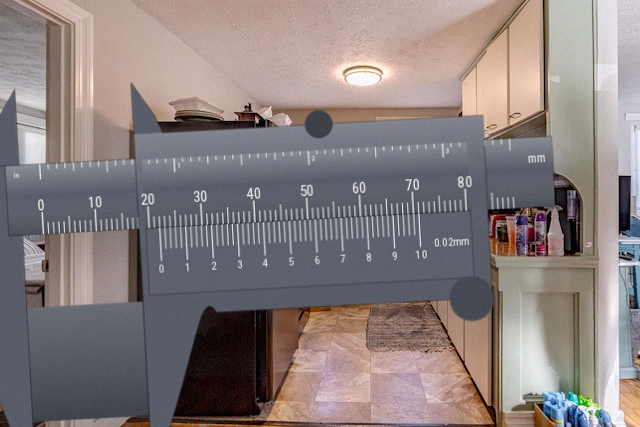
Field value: 22.0 mm
